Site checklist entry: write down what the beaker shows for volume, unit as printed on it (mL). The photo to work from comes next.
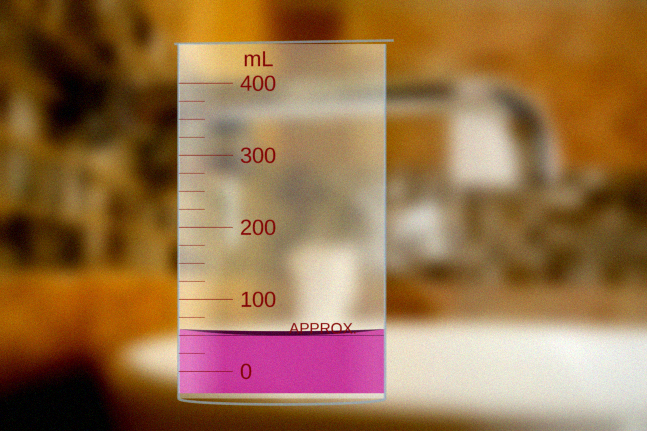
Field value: 50 mL
